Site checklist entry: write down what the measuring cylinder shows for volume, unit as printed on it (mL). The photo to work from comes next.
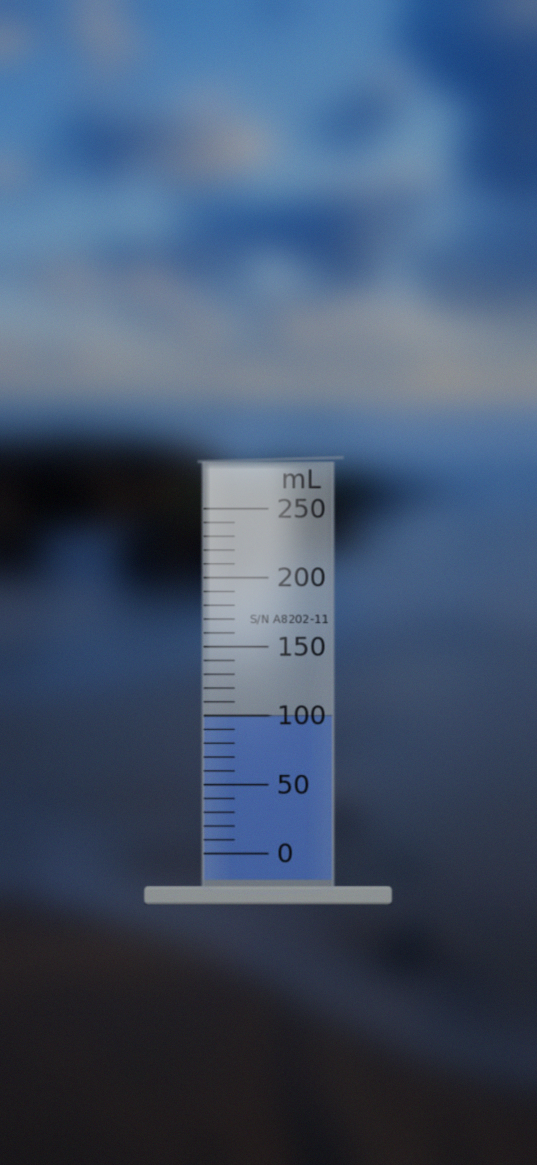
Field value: 100 mL
